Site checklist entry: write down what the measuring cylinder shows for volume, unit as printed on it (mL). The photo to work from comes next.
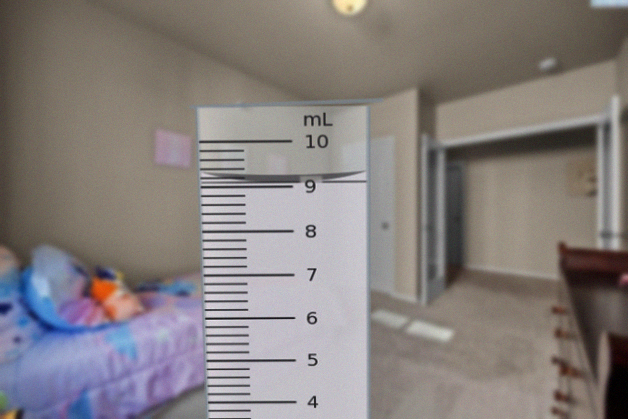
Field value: 9.1 mL
